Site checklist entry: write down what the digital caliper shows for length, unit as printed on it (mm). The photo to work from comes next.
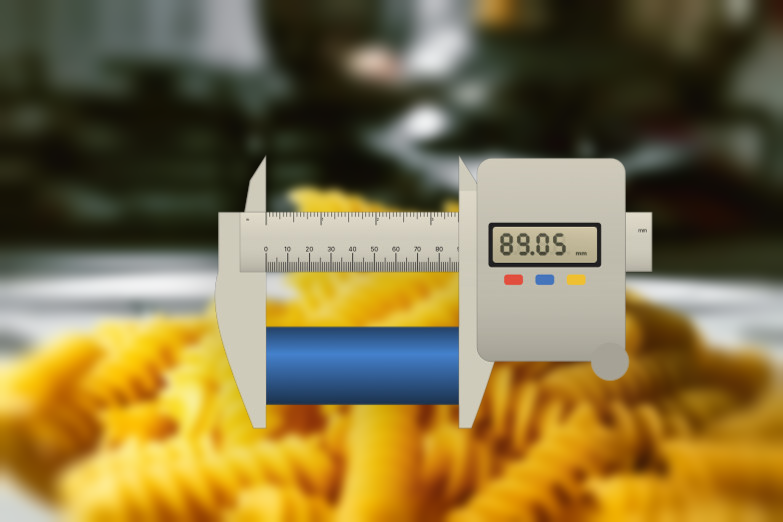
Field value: 89.05 mm
